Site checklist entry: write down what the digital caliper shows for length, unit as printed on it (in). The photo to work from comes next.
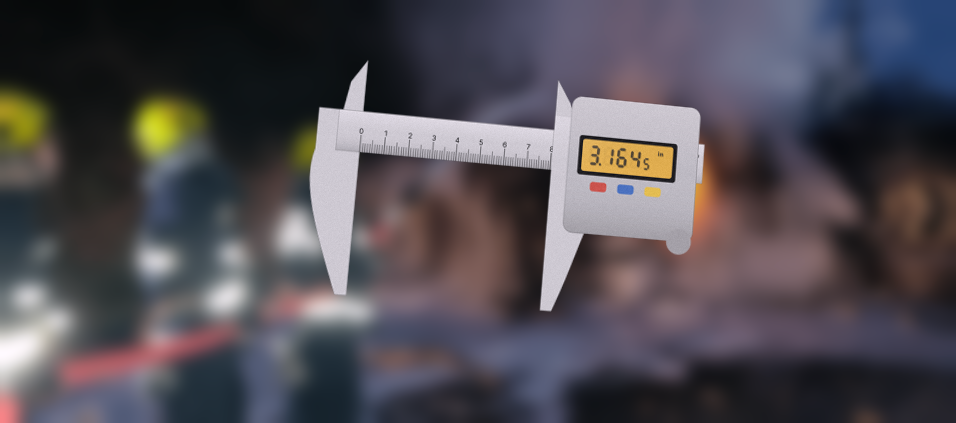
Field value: 3.1645 in
